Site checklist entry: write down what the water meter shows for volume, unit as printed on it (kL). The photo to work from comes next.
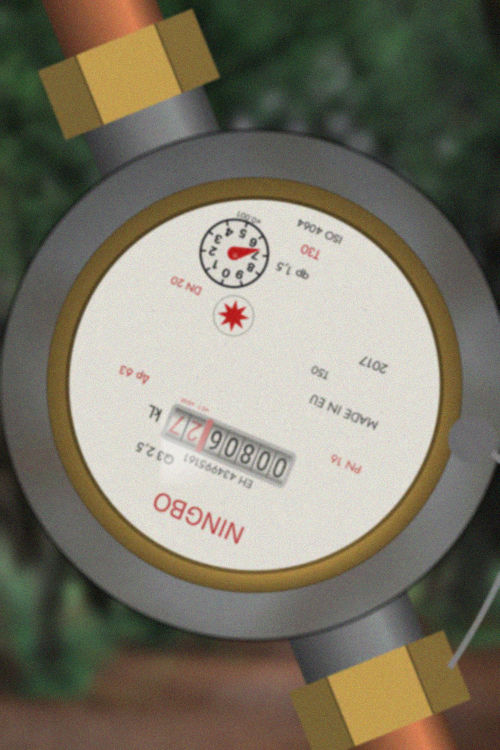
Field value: 806.276 kL
